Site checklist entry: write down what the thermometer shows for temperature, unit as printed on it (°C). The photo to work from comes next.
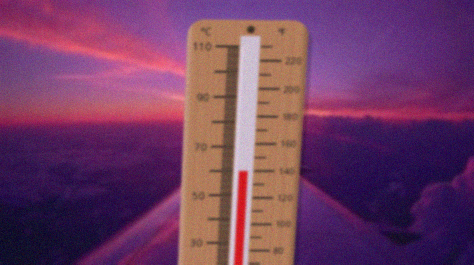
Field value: 60 °C
